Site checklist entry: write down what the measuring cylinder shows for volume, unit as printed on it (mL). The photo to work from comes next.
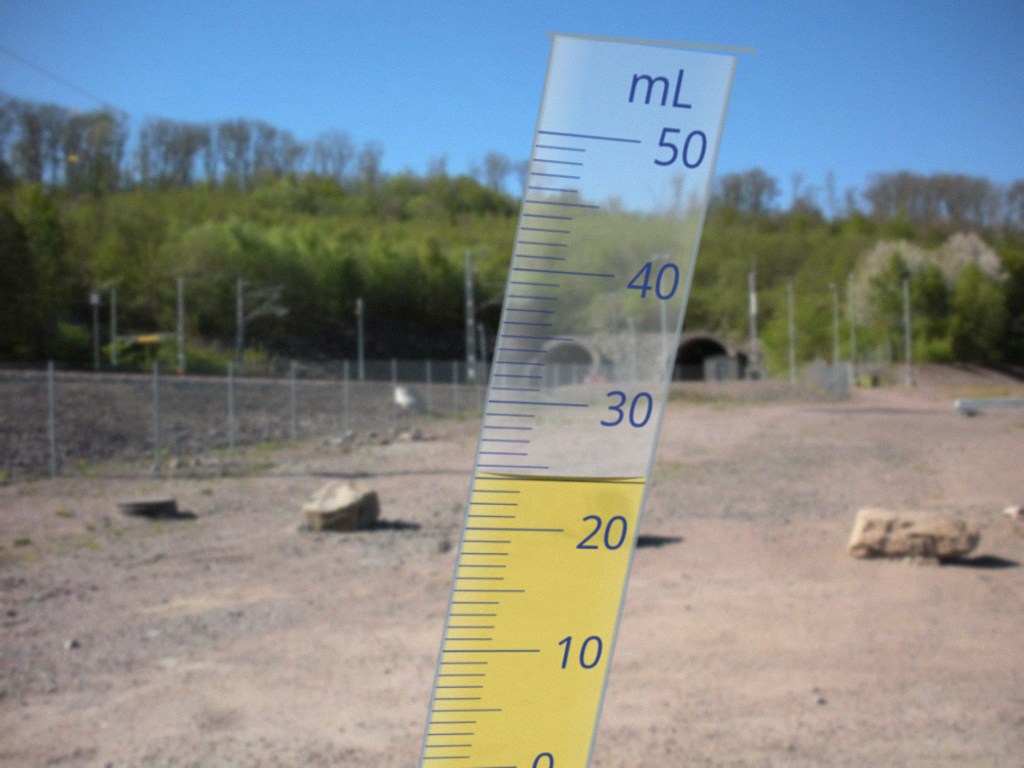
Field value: 24 mL
